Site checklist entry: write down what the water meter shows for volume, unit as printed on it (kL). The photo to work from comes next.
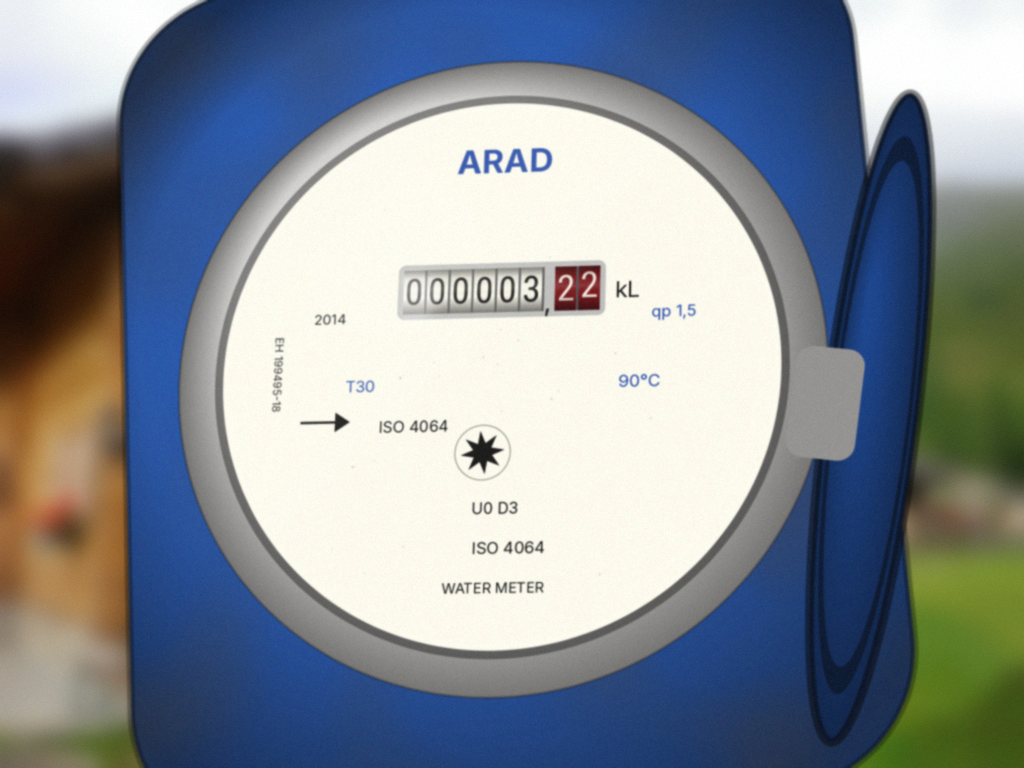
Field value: 3.22 kL
